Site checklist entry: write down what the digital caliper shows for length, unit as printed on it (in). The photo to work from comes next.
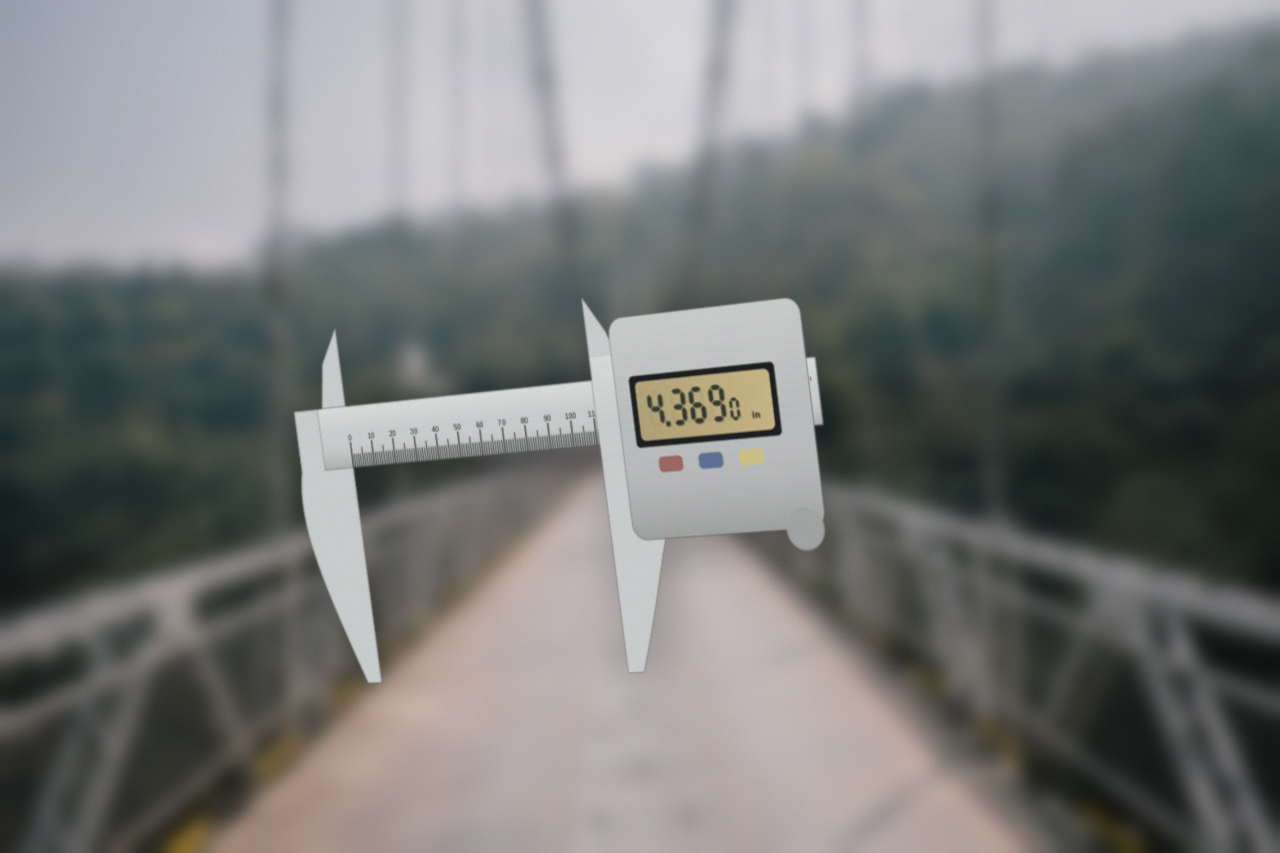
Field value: 4.3690 in
